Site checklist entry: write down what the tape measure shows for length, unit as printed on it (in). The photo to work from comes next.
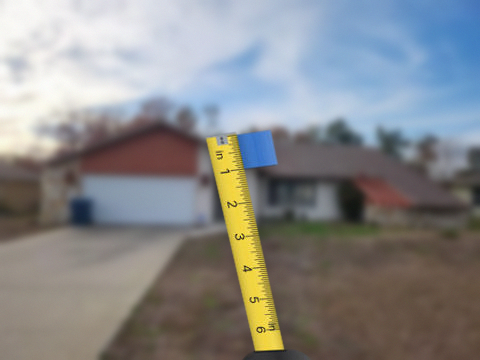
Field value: 1 in
